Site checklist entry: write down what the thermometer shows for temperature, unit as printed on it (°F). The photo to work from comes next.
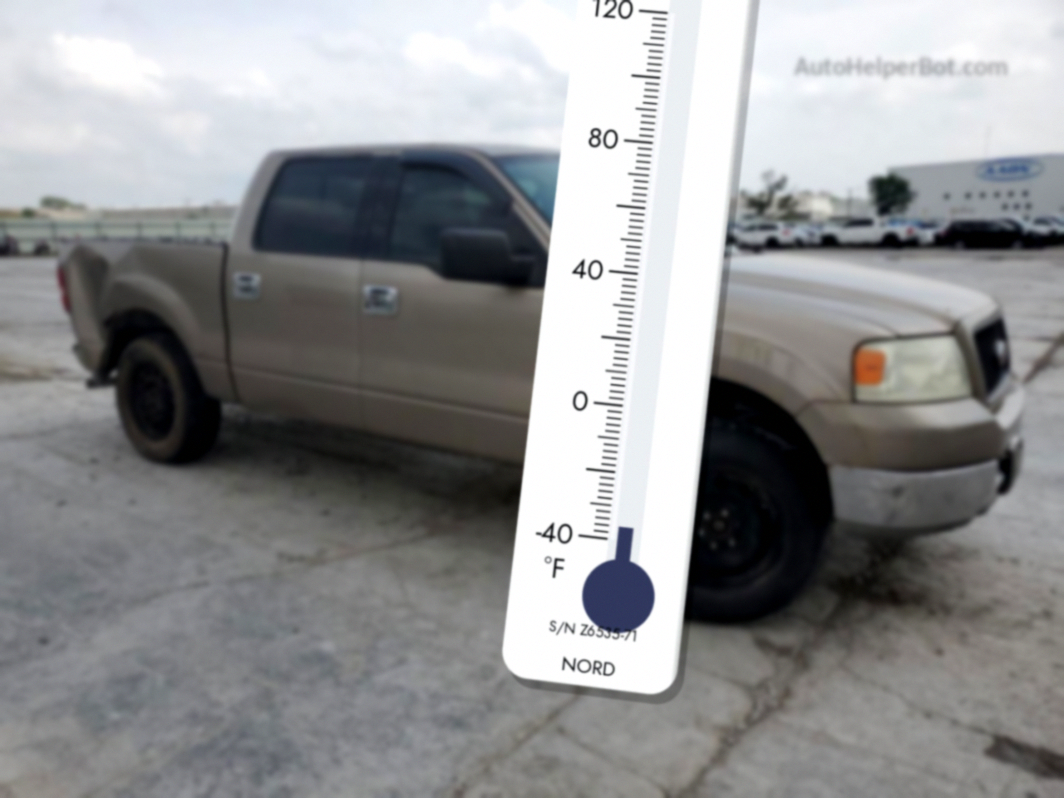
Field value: -36 °F
